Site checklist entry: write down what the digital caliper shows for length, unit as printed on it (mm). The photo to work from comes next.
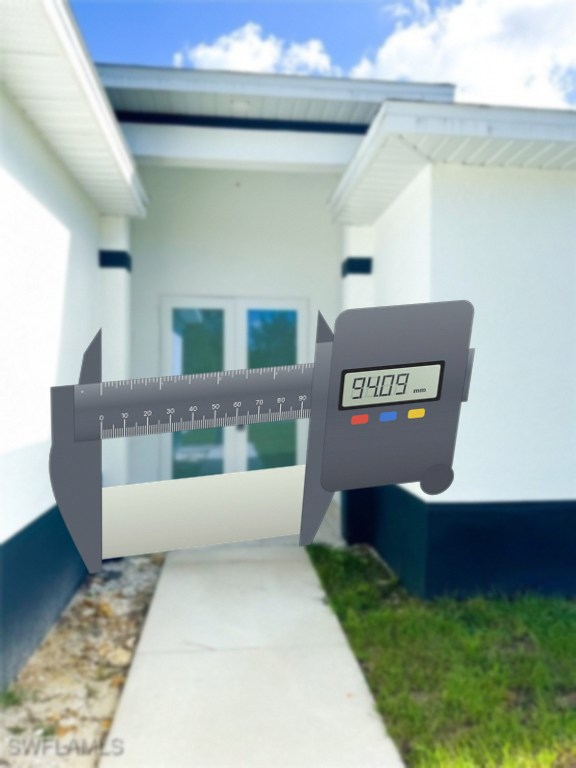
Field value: 94.09 mm
